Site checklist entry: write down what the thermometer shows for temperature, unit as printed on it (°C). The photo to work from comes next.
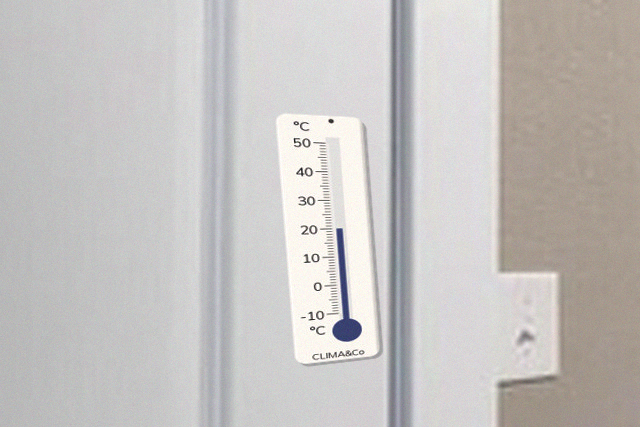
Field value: 20 °C
